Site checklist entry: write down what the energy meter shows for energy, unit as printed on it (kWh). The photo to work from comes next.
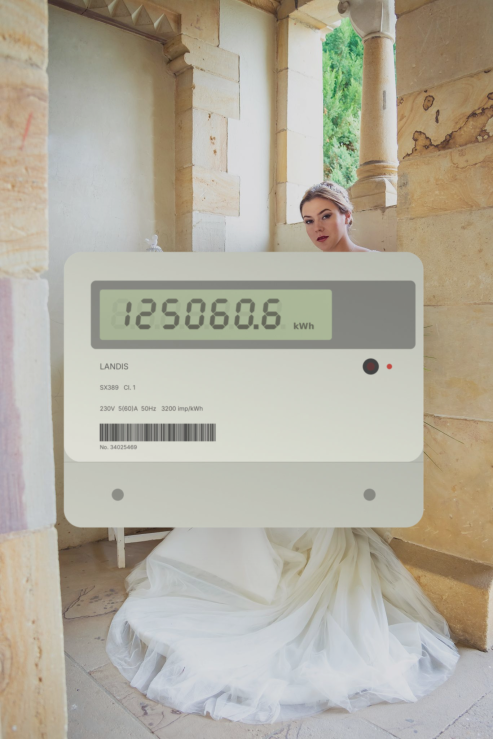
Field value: 125060.6 kWh
